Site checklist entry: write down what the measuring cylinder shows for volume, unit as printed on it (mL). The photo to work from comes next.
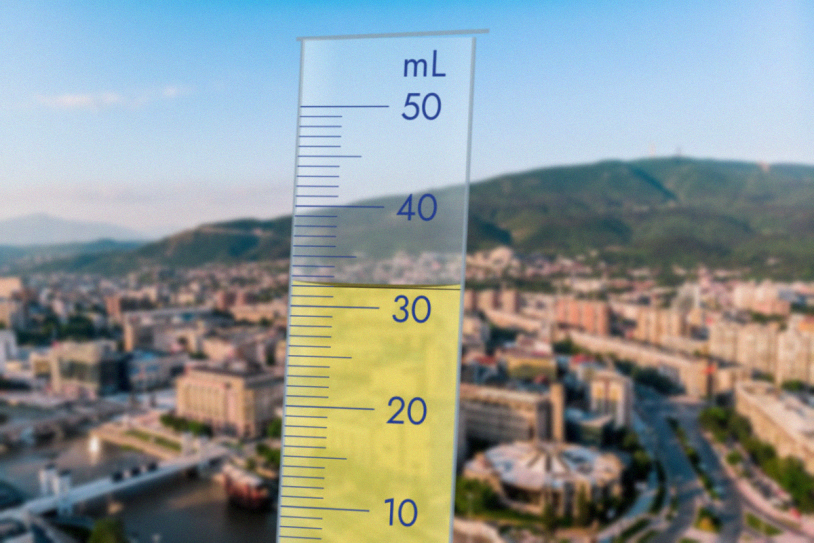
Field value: 32 mL
